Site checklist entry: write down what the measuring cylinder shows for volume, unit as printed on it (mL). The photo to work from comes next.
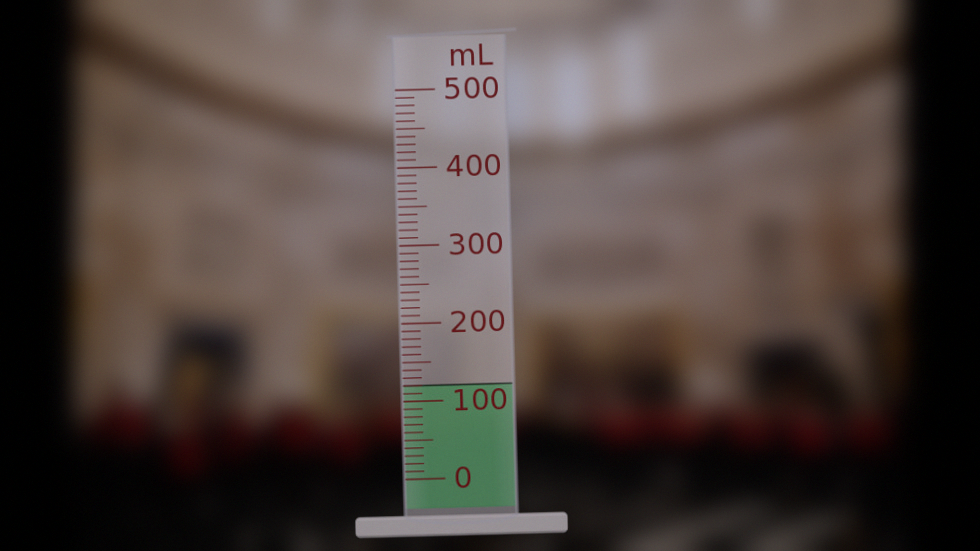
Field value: 120 mL
